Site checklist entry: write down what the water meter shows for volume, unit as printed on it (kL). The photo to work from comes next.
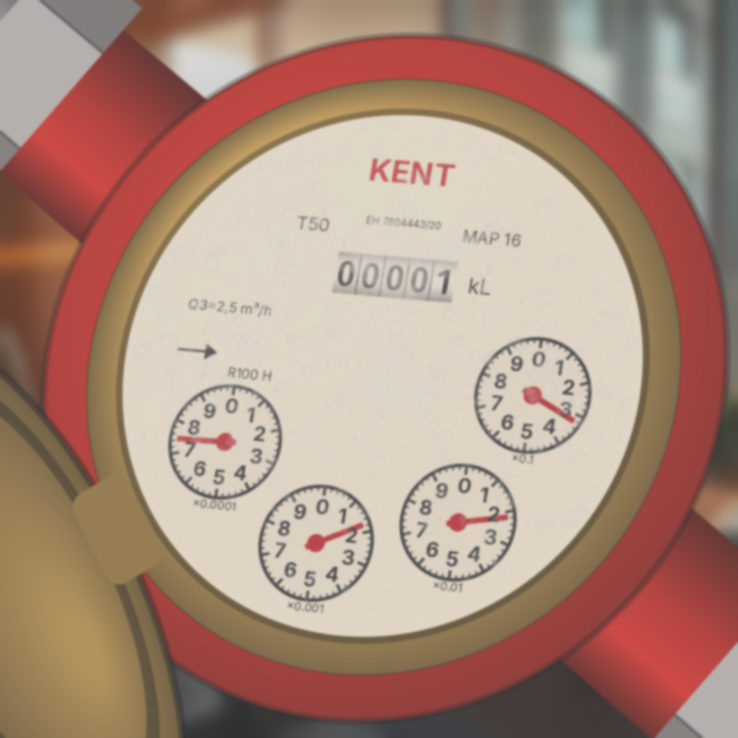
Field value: 1.3217 kL
